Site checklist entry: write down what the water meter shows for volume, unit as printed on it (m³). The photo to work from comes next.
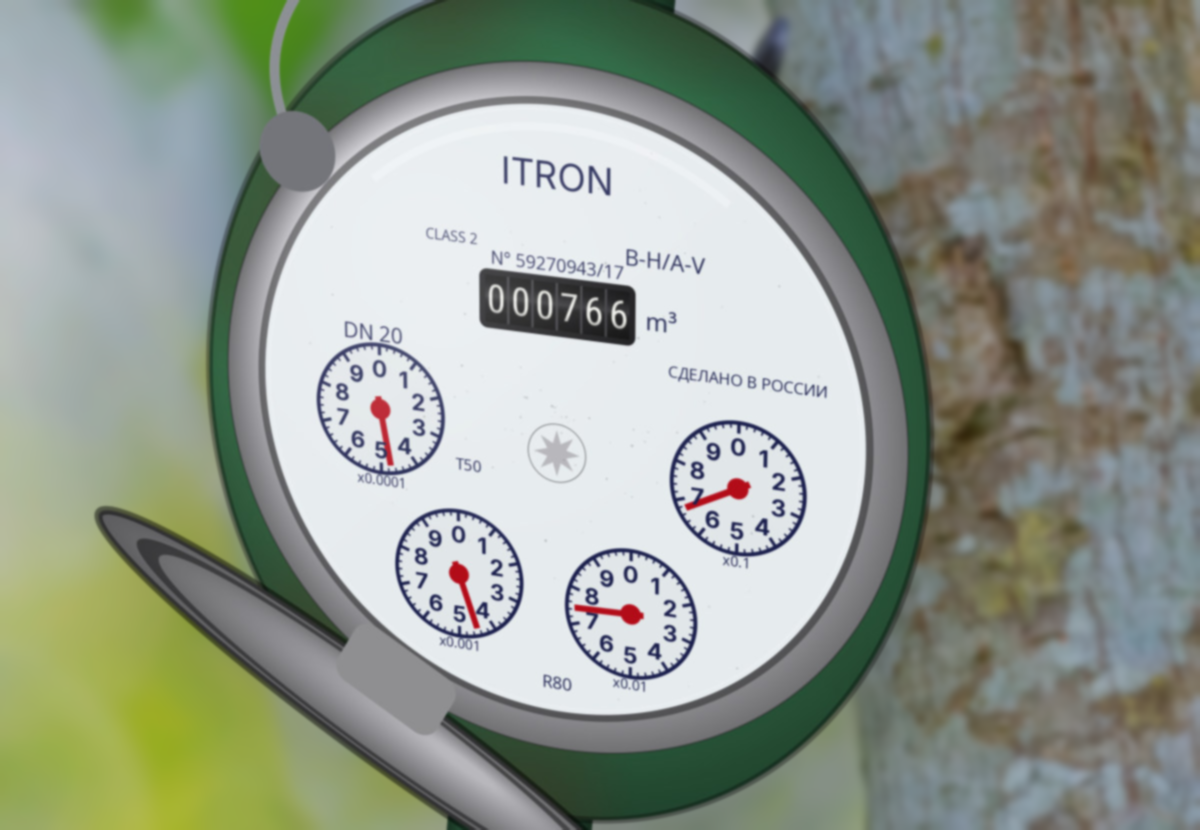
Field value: 766.6744 m³
